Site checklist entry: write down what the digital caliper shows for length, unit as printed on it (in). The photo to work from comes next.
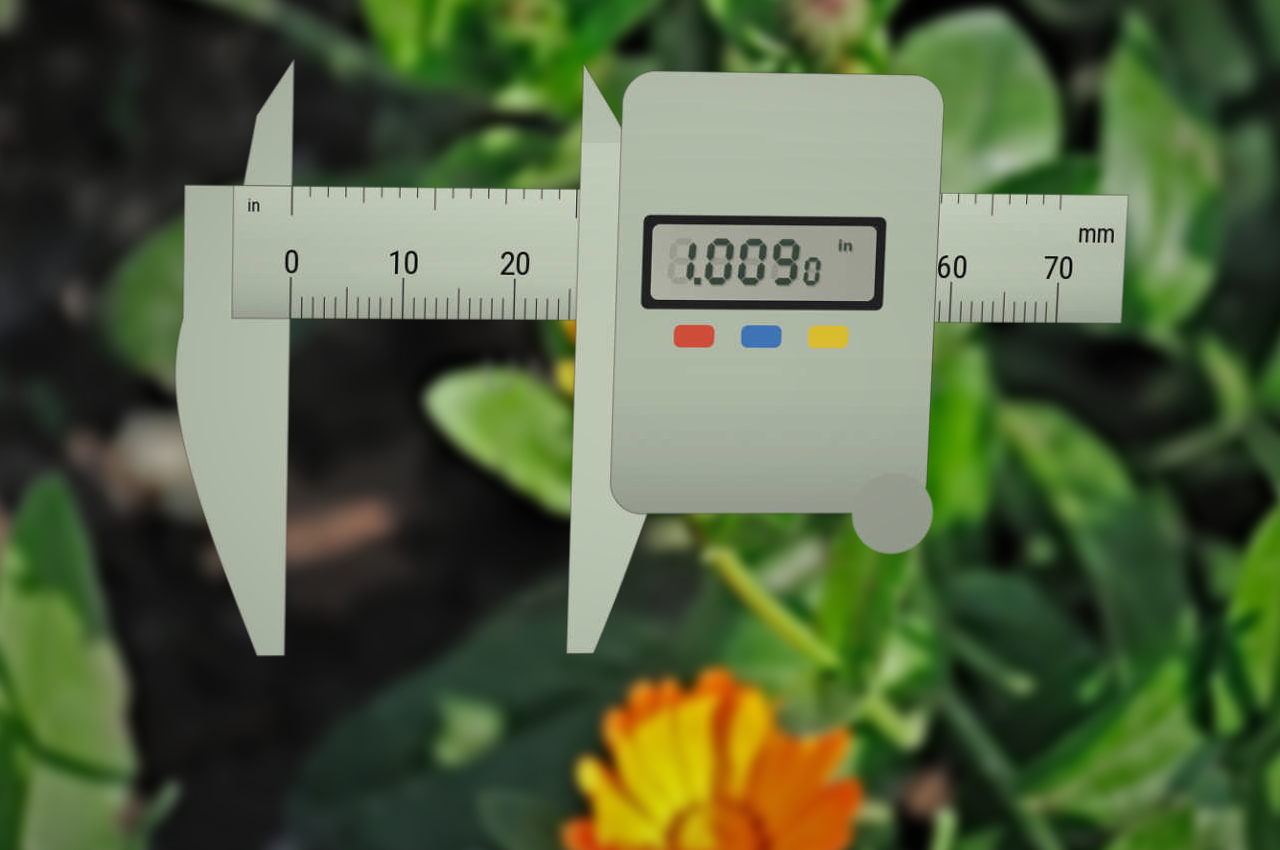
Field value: 1.0090 in
